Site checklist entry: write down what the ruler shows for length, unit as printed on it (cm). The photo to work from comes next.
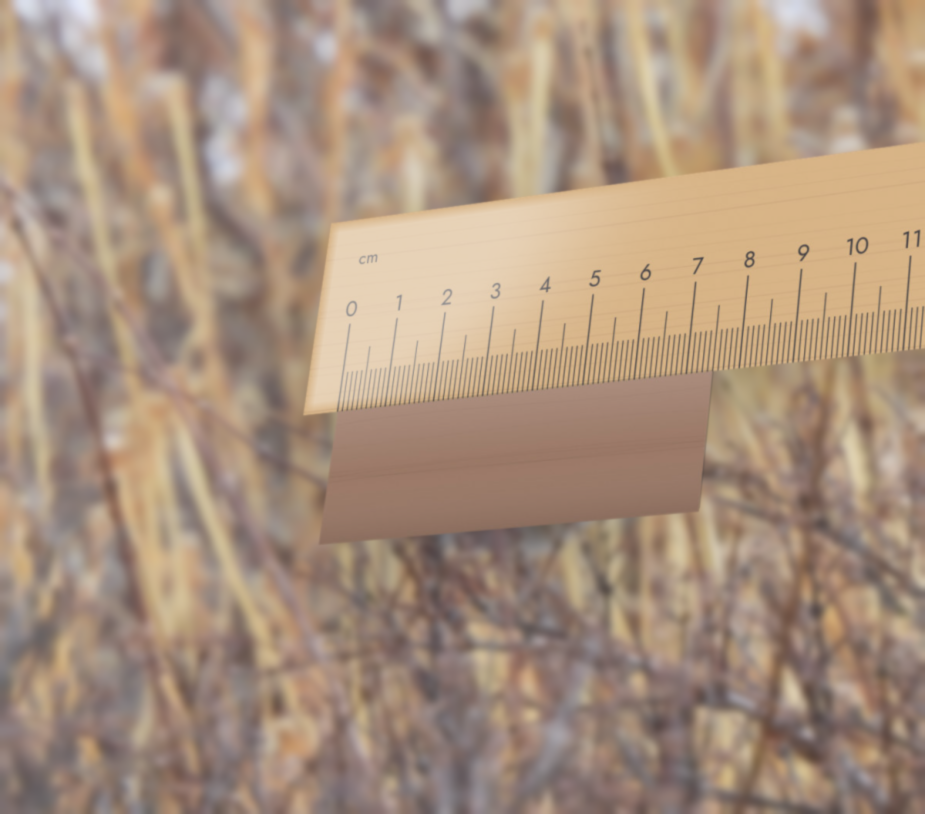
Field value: 7.5 cm
